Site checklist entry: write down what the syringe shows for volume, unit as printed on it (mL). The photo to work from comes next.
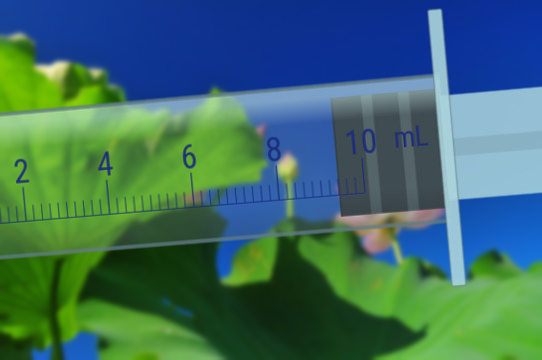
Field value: 9.4 mL
